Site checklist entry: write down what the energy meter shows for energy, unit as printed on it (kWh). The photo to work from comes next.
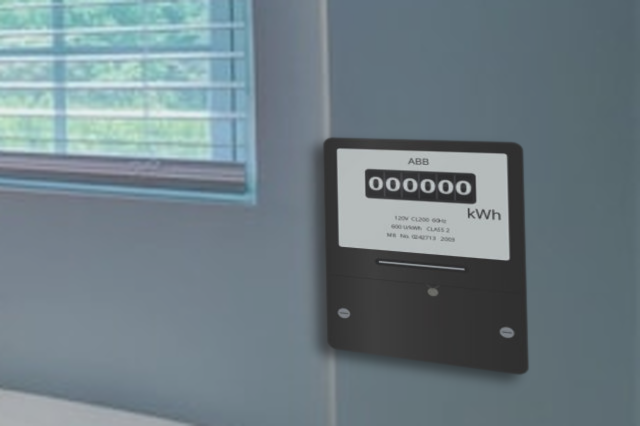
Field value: 0 kWh
